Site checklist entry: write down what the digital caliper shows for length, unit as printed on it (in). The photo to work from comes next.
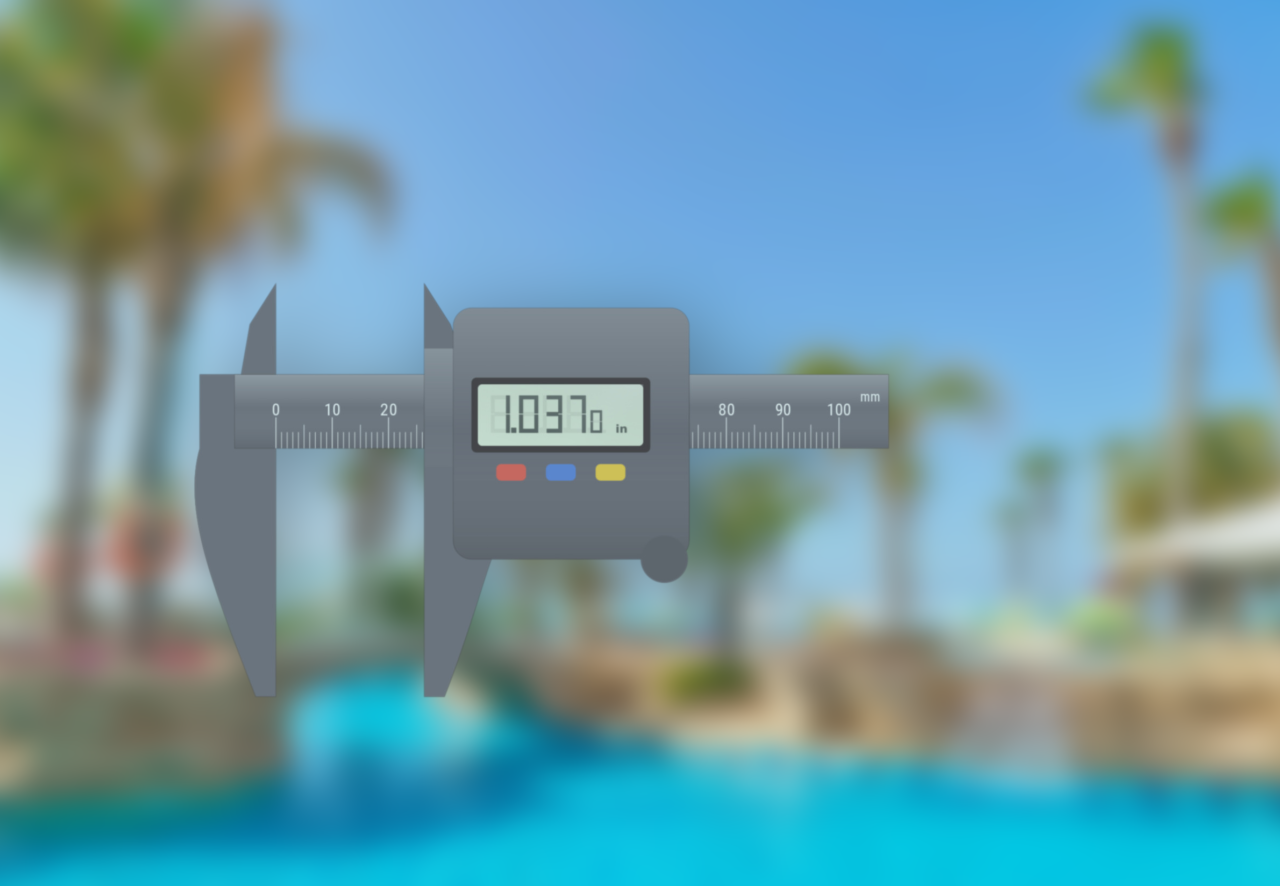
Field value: 1.0370 in
